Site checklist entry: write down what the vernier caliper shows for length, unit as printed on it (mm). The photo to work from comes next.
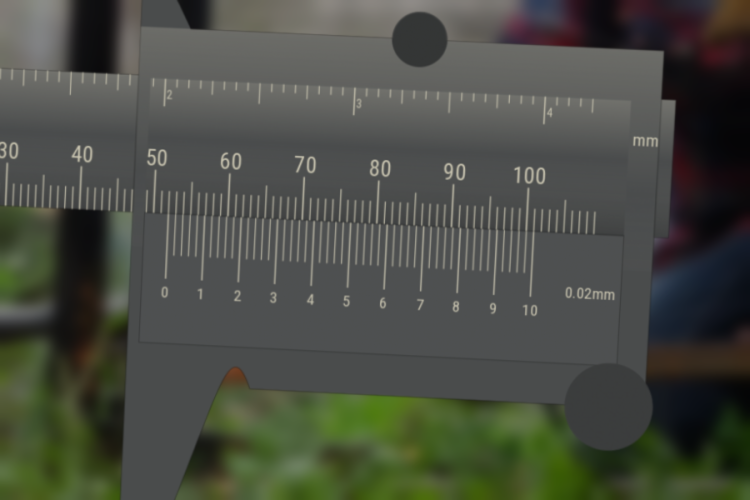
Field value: 52.0 mm
